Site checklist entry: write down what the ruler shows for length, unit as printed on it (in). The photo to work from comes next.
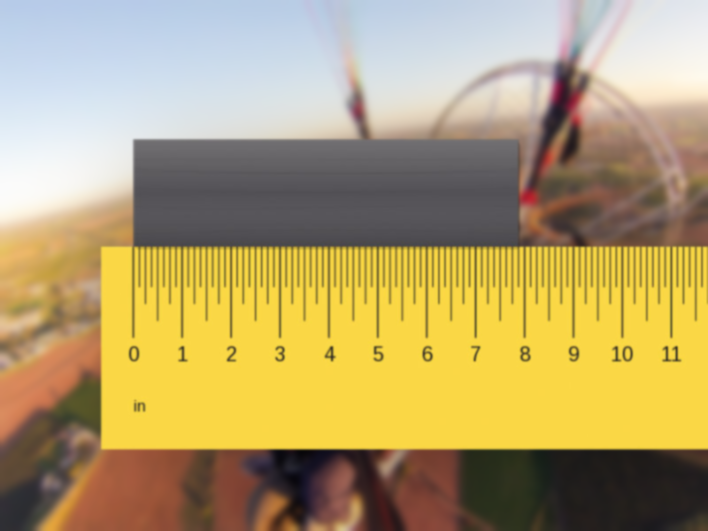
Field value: 7.875 in
